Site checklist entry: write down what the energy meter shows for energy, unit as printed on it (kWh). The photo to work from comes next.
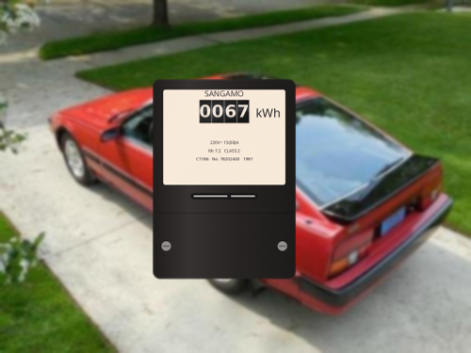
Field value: 67 kWh
